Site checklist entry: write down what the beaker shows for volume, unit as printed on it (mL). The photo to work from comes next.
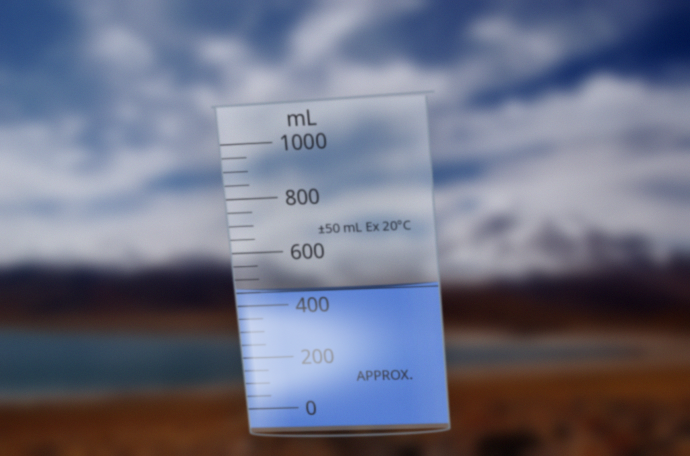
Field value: 450 mL
